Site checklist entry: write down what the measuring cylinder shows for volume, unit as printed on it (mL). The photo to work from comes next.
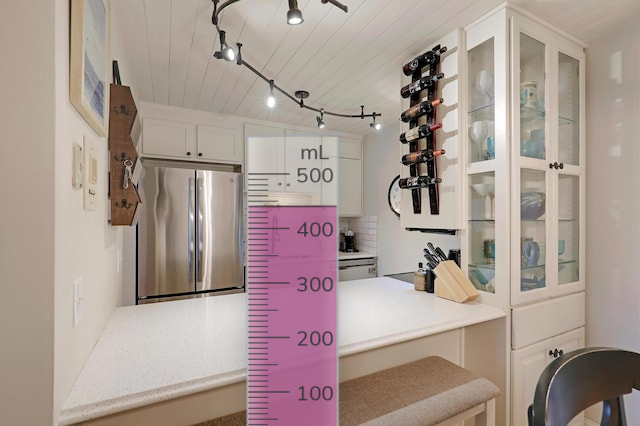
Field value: 440 mL
